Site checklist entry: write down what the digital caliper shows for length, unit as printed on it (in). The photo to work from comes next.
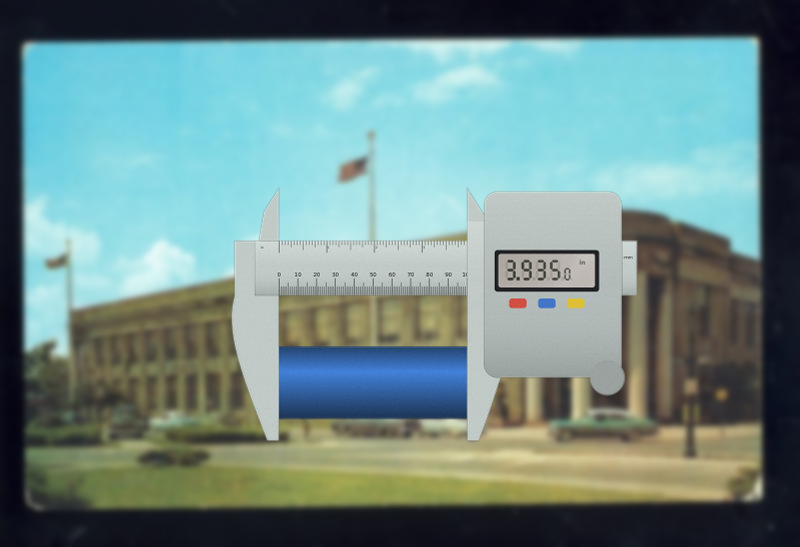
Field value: 3.9350 in
